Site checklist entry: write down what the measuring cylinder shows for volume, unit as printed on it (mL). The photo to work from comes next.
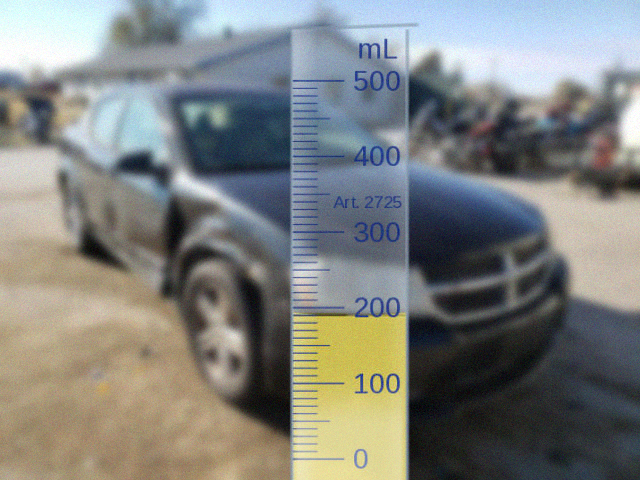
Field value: 190 mL
